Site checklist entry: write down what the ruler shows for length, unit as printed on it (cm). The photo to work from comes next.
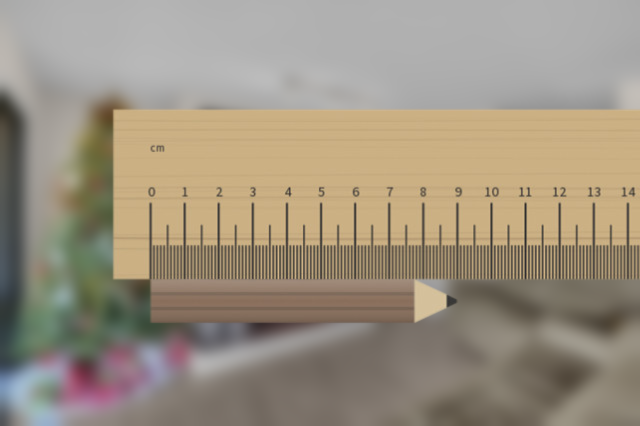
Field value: 9 cm
